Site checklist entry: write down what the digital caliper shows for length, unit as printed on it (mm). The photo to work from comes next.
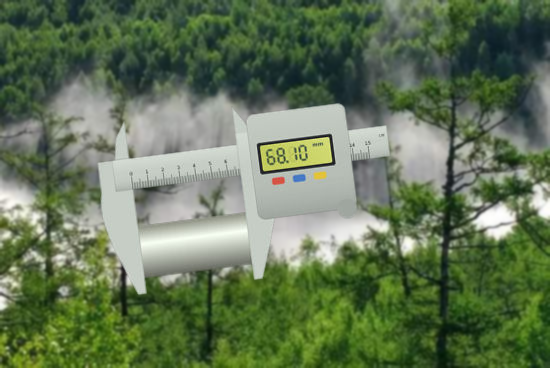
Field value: 68.10 mm
